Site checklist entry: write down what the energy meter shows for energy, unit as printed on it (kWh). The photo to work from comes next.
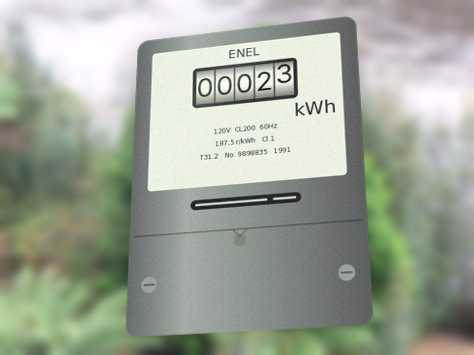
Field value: 23 kWh
